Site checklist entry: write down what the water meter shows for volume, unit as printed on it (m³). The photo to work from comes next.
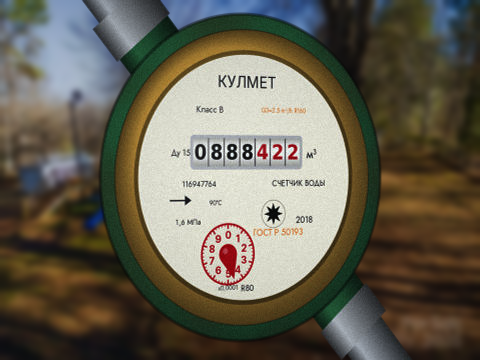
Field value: 888.4224 m³
